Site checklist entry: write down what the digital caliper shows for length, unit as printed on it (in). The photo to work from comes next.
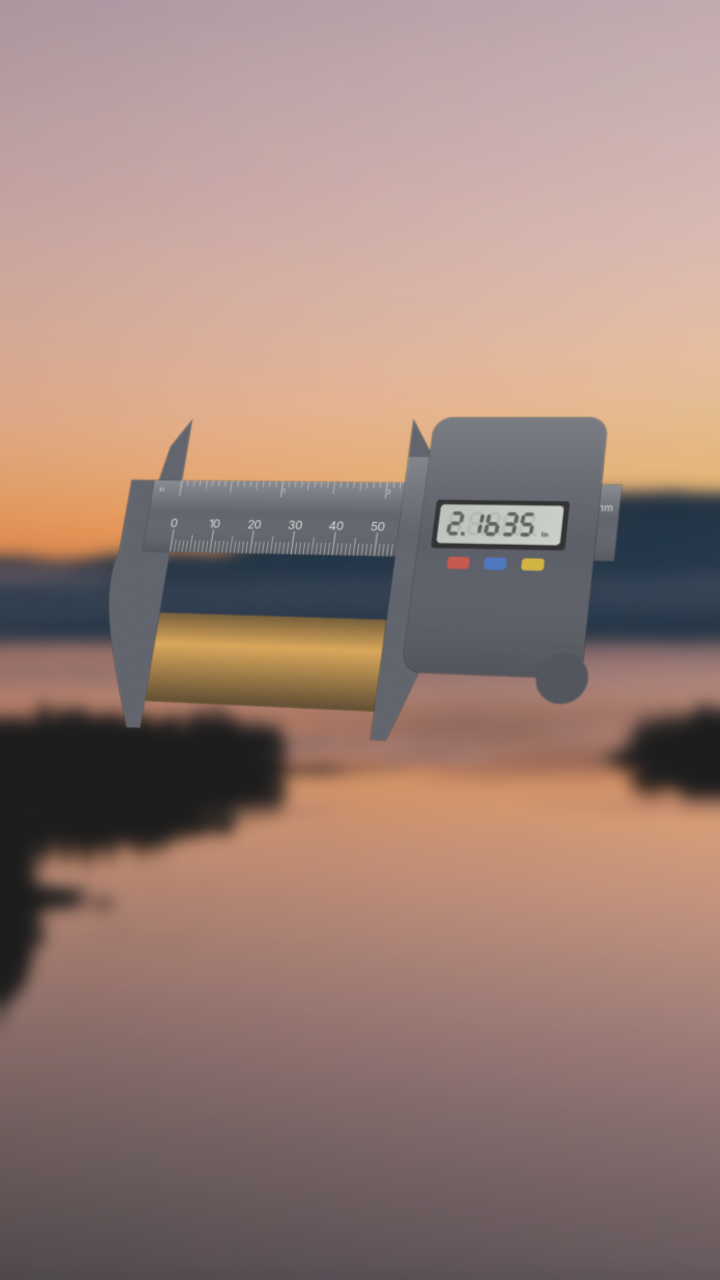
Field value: 2.1635 in
